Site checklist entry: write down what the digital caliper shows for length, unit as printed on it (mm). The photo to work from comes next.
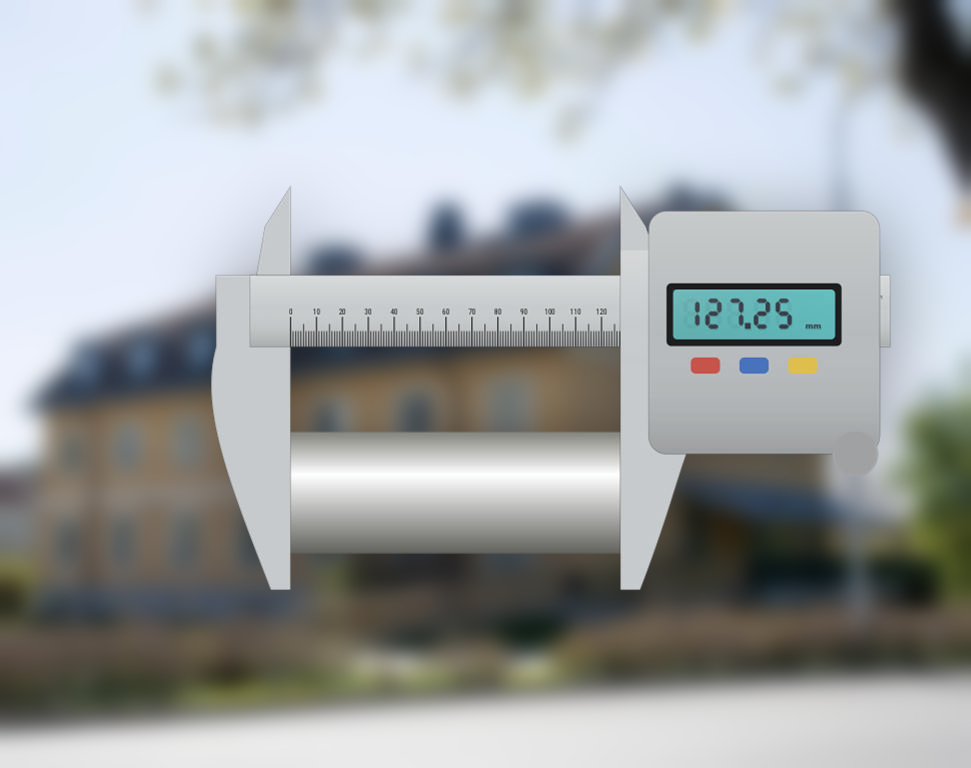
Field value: 127.25 mm
